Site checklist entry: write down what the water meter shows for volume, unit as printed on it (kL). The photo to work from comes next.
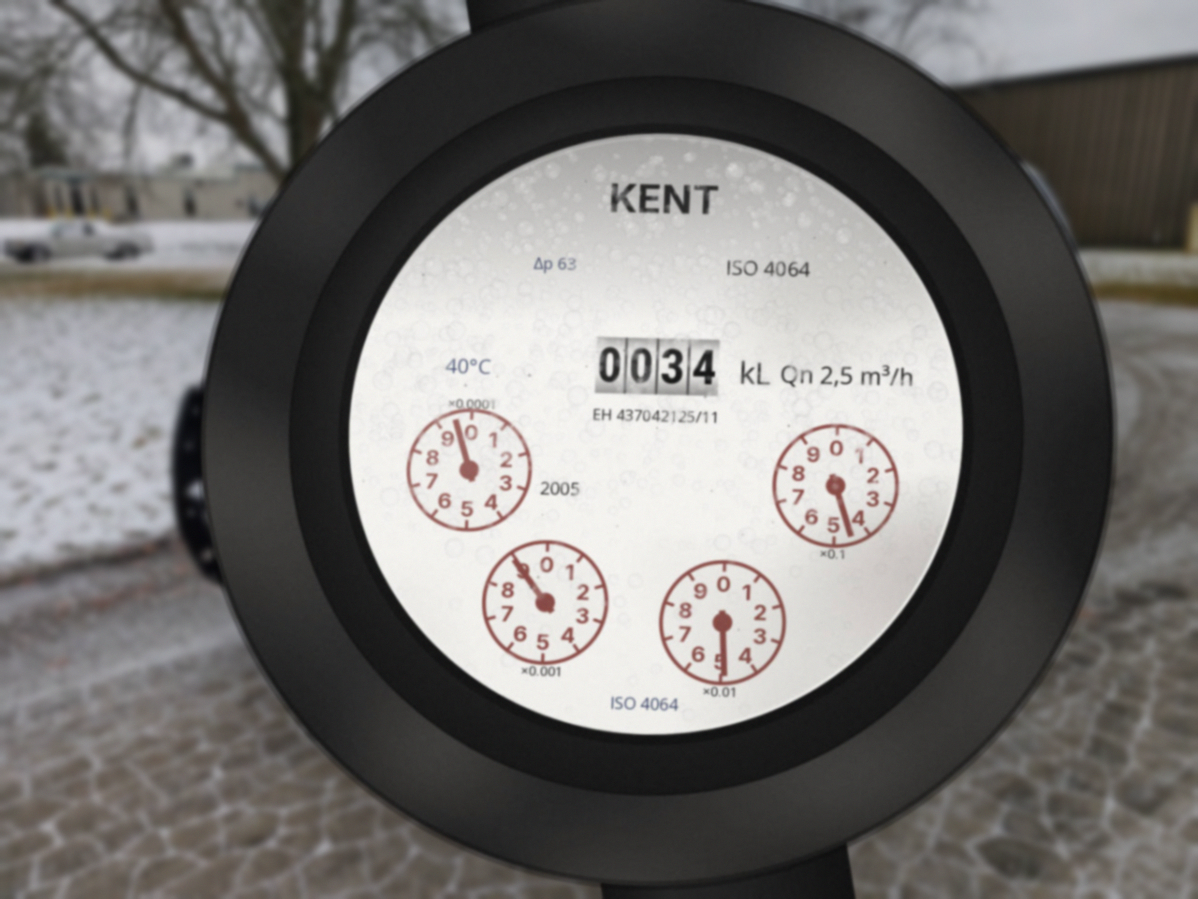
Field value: 34.4489 kL
